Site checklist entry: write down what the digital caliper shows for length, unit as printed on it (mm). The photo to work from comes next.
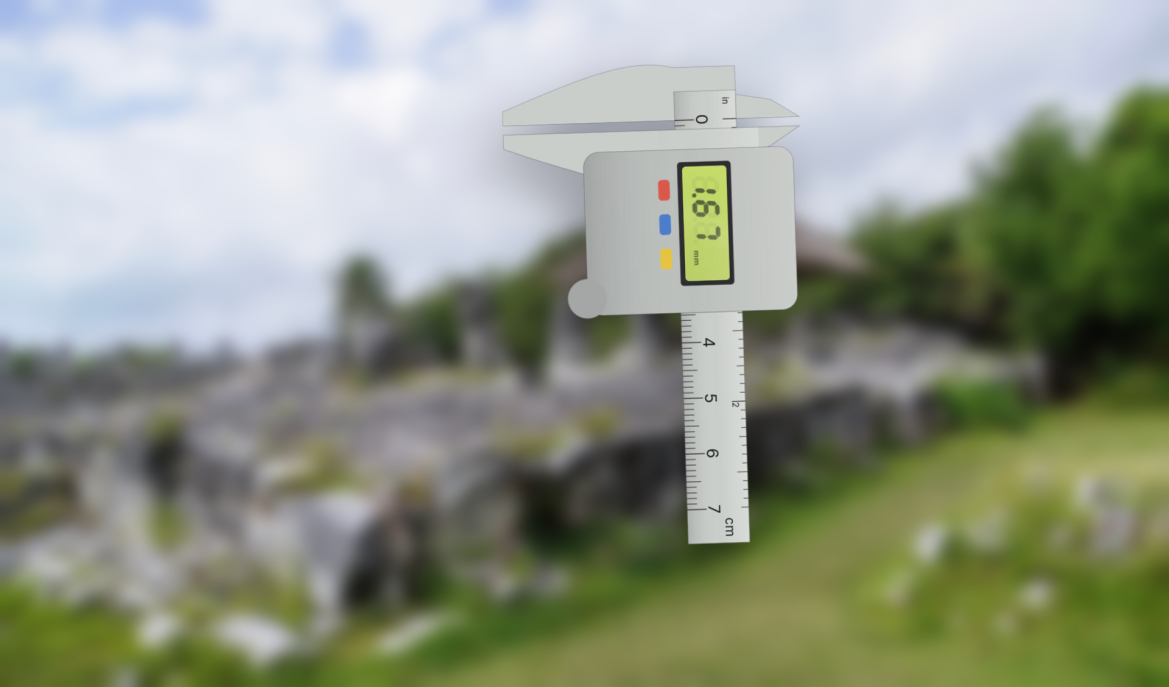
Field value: 1.67 mm
